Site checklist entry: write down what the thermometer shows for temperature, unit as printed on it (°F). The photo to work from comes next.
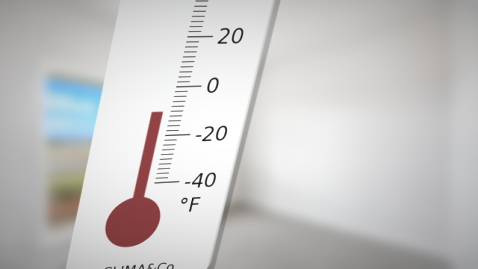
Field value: -10 °F
